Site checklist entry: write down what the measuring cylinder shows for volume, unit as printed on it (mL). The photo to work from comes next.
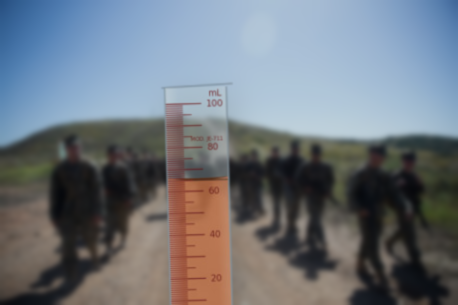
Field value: 65 mL
